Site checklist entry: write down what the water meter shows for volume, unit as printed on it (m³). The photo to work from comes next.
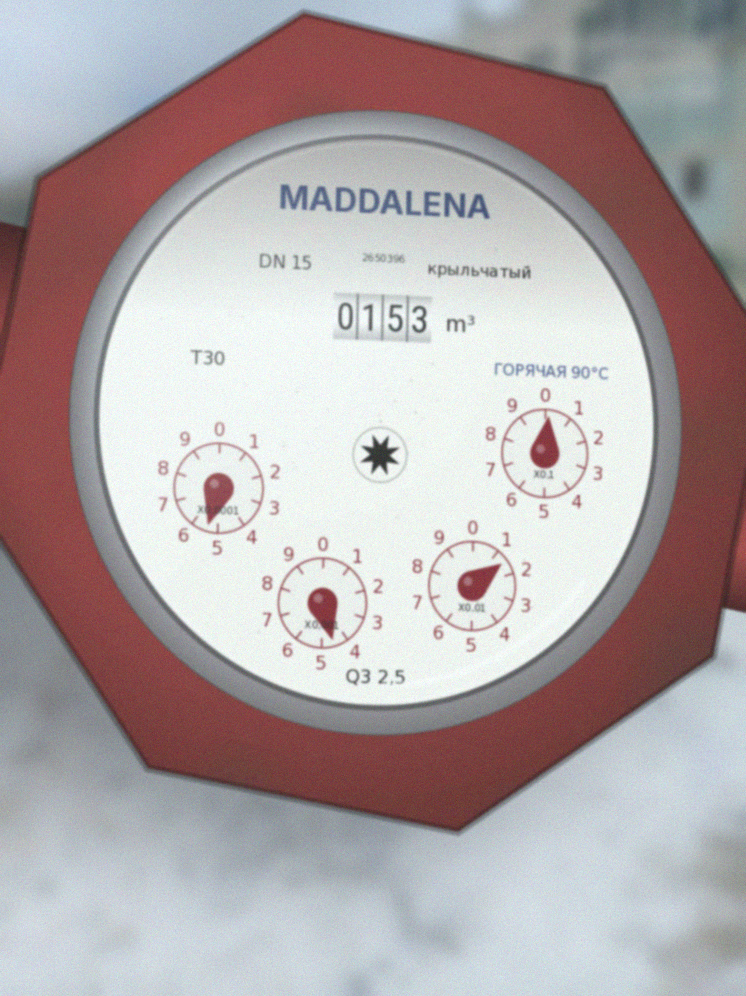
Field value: 153.0145 m³
